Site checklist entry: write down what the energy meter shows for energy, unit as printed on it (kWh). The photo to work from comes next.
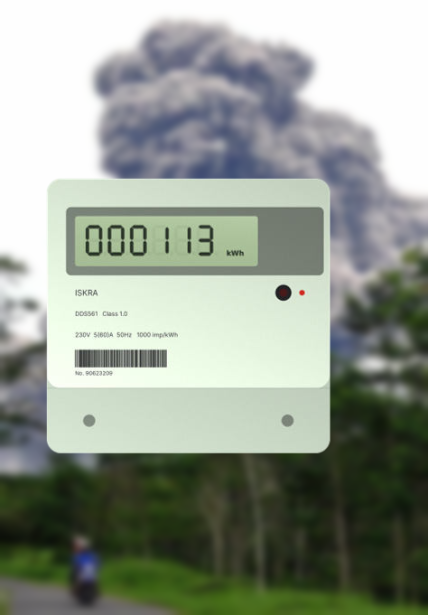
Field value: 113 kWh
